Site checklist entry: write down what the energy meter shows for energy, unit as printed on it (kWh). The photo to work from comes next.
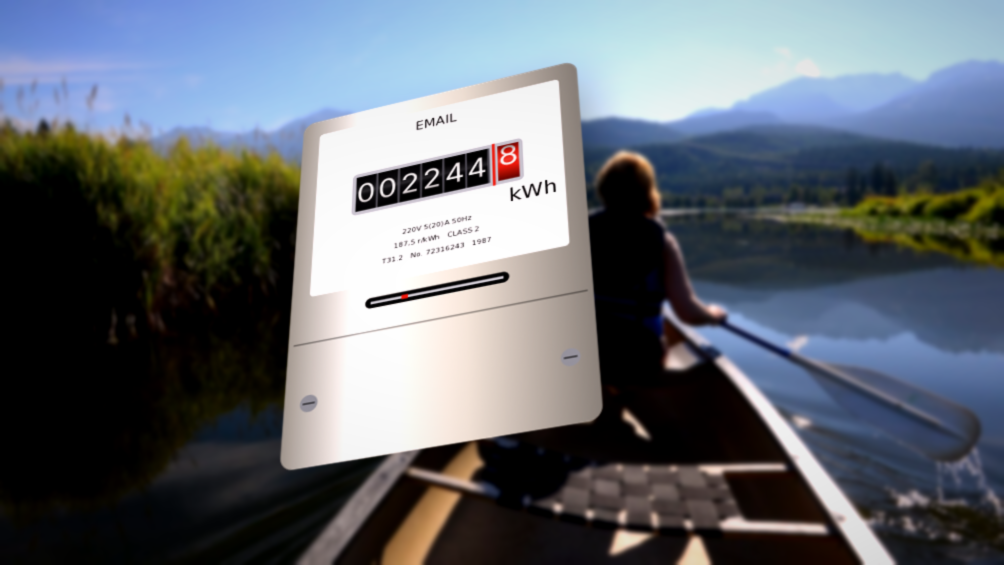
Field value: 2244.8 kWh
